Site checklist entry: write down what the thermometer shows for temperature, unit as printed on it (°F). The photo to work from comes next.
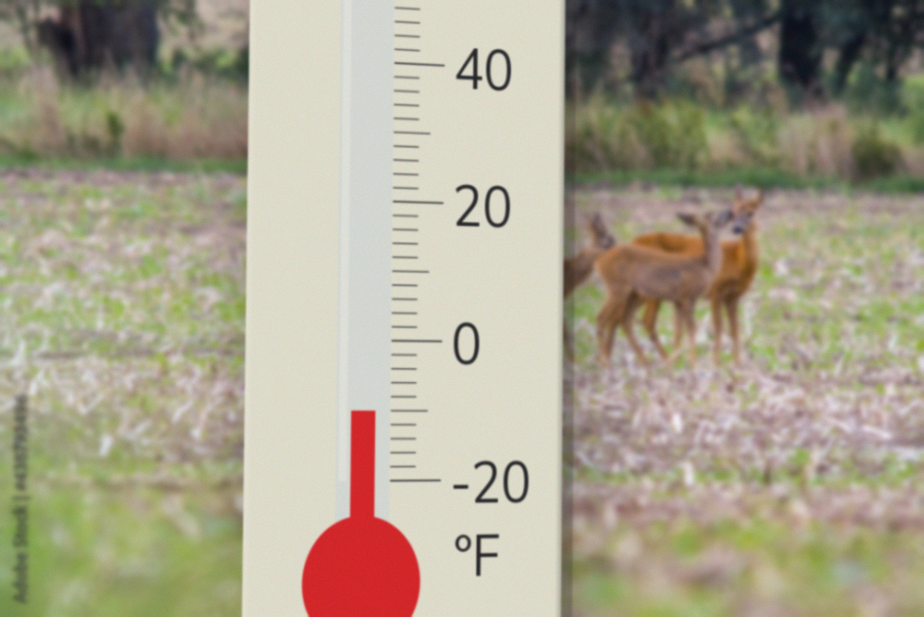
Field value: -10 °F
